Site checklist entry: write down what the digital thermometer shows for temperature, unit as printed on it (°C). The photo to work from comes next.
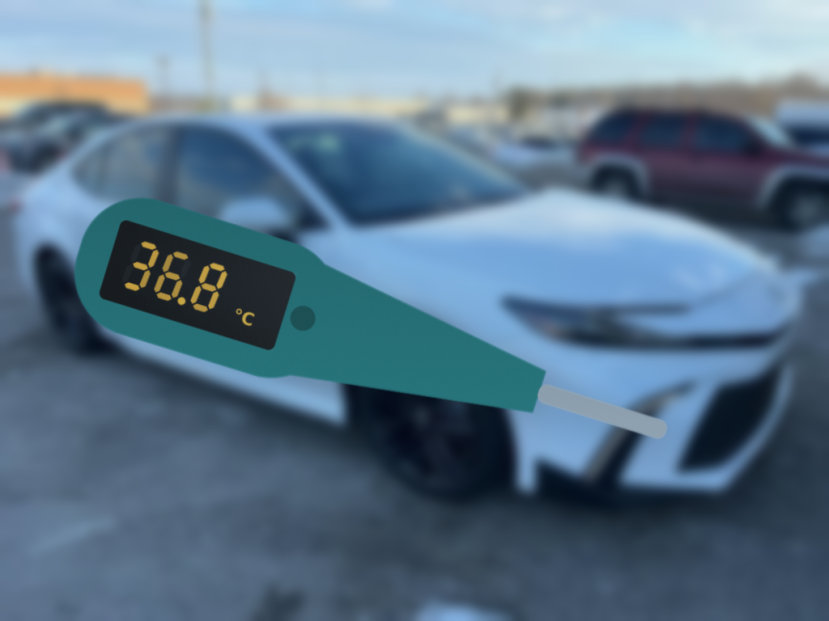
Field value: 36.8 °C
